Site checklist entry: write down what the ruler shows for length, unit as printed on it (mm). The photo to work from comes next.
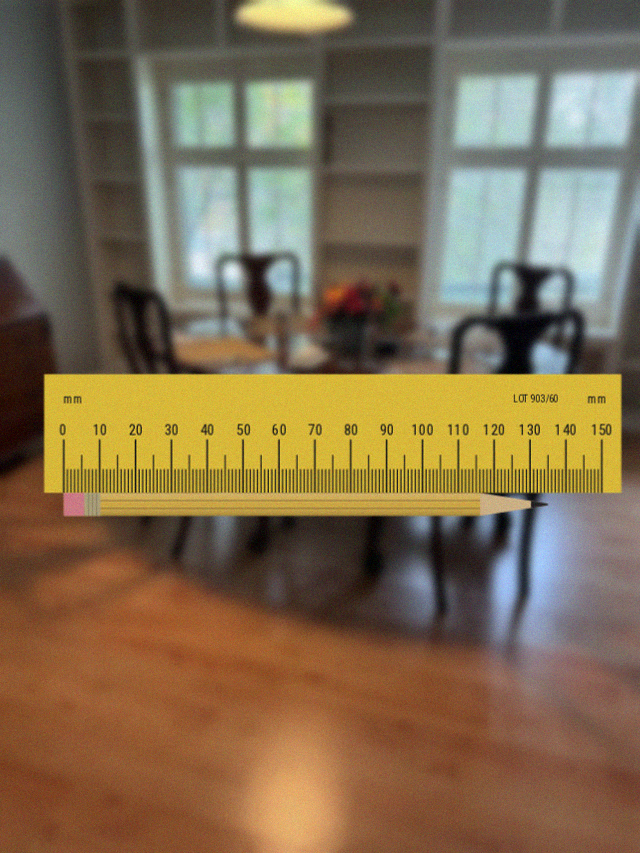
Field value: 135 mm
